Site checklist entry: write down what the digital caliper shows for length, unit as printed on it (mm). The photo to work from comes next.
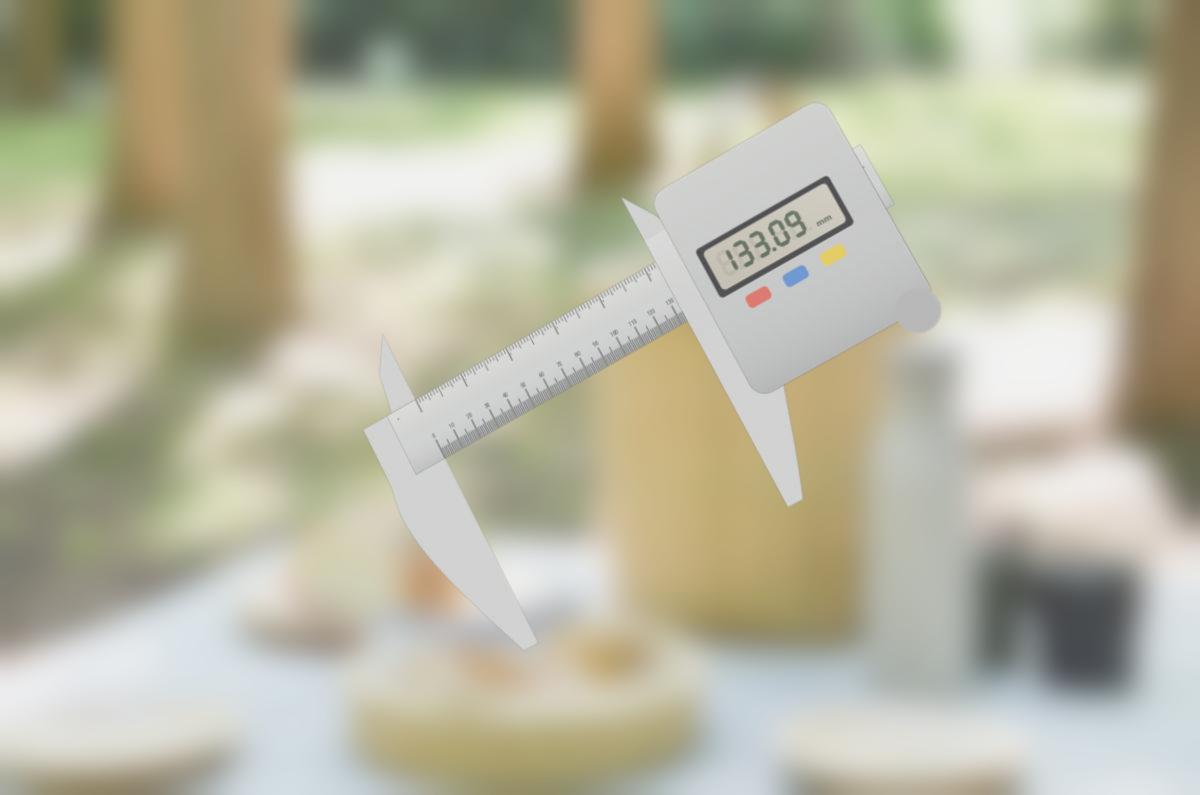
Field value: 133.09 mm
